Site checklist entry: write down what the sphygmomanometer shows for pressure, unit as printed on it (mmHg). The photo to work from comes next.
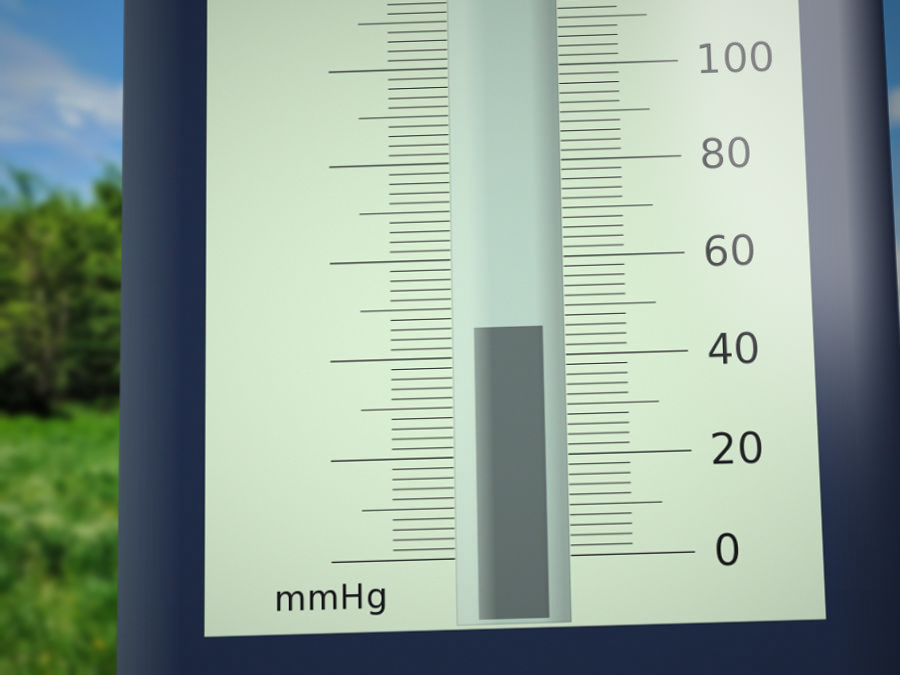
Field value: 46 mmHg
